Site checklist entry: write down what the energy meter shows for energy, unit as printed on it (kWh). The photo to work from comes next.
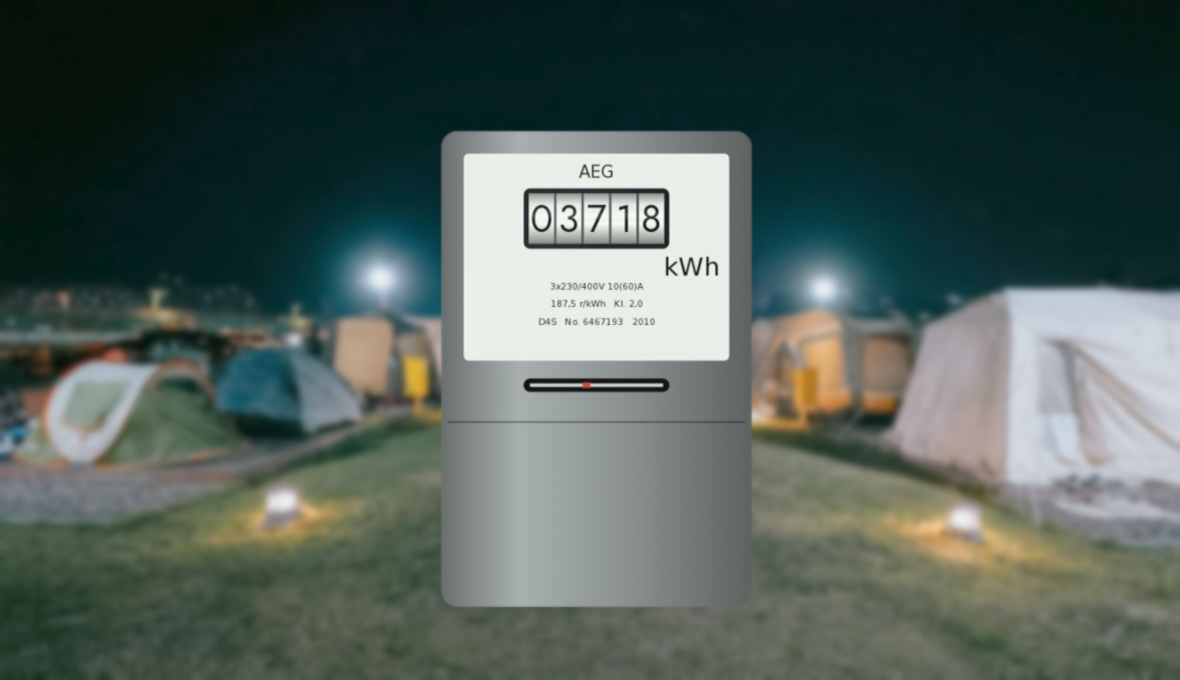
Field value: 3718 kWh
